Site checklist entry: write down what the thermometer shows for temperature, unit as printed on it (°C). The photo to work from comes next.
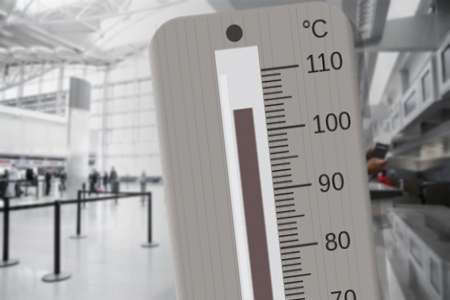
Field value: 104 °C
